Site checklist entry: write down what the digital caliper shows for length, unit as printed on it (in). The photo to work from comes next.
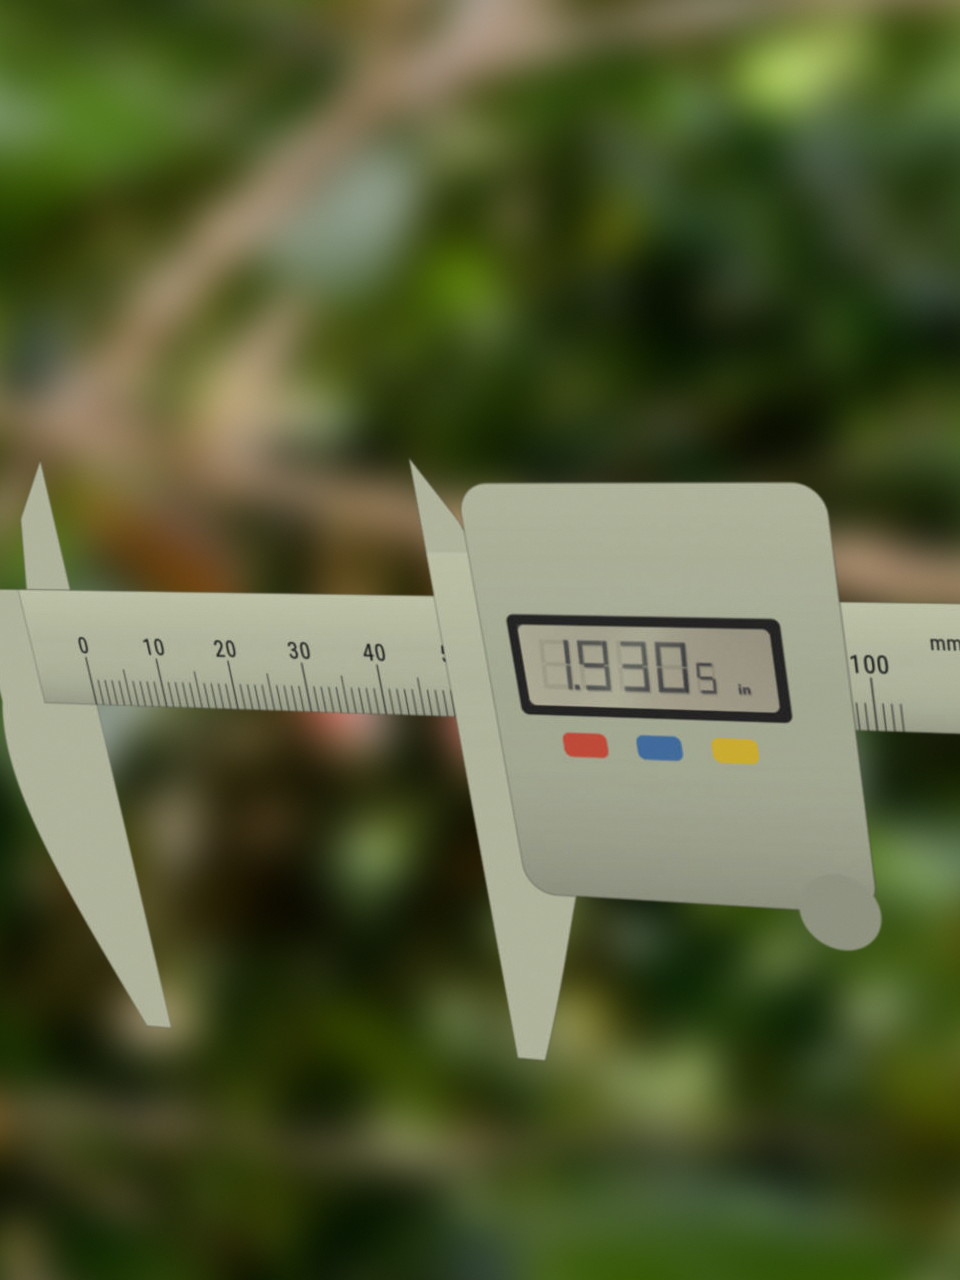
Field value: 1.9305 in
